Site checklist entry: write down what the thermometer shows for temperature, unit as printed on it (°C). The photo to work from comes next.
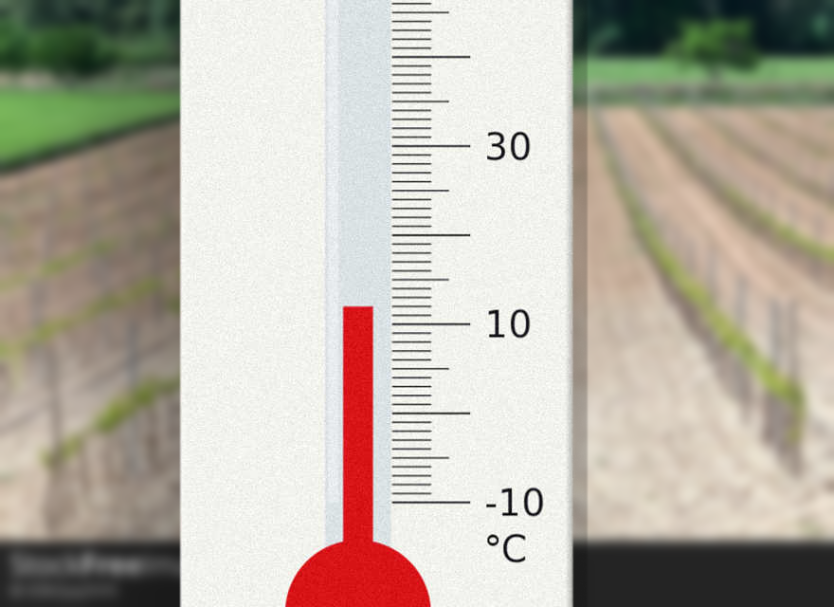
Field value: 12 °C
